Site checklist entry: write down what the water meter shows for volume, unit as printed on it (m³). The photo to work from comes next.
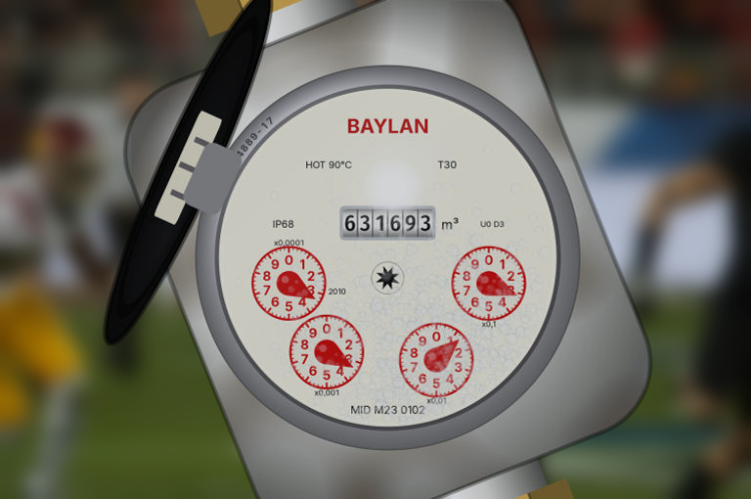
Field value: 631693.3133 m³
